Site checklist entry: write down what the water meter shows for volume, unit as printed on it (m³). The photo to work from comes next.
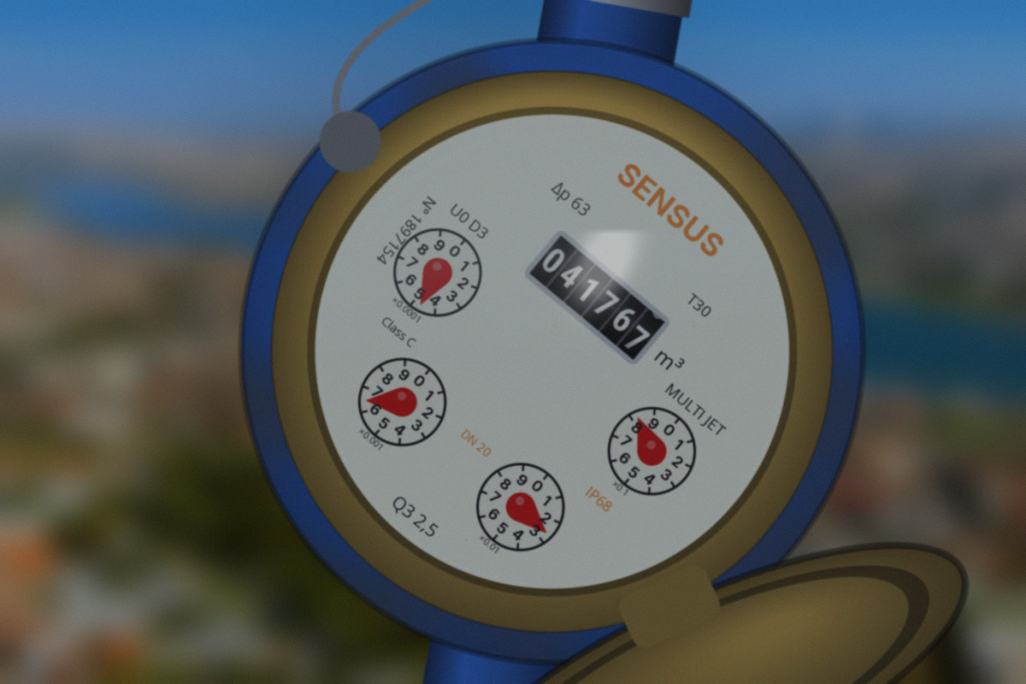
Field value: 41766.8264 m³
